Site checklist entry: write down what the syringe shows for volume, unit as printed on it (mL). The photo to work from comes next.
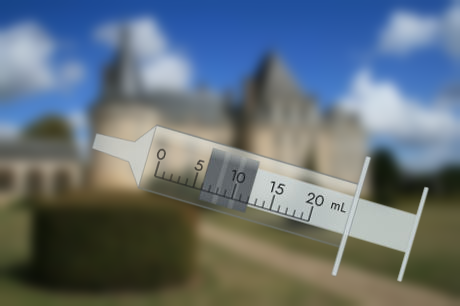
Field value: 6 mL
